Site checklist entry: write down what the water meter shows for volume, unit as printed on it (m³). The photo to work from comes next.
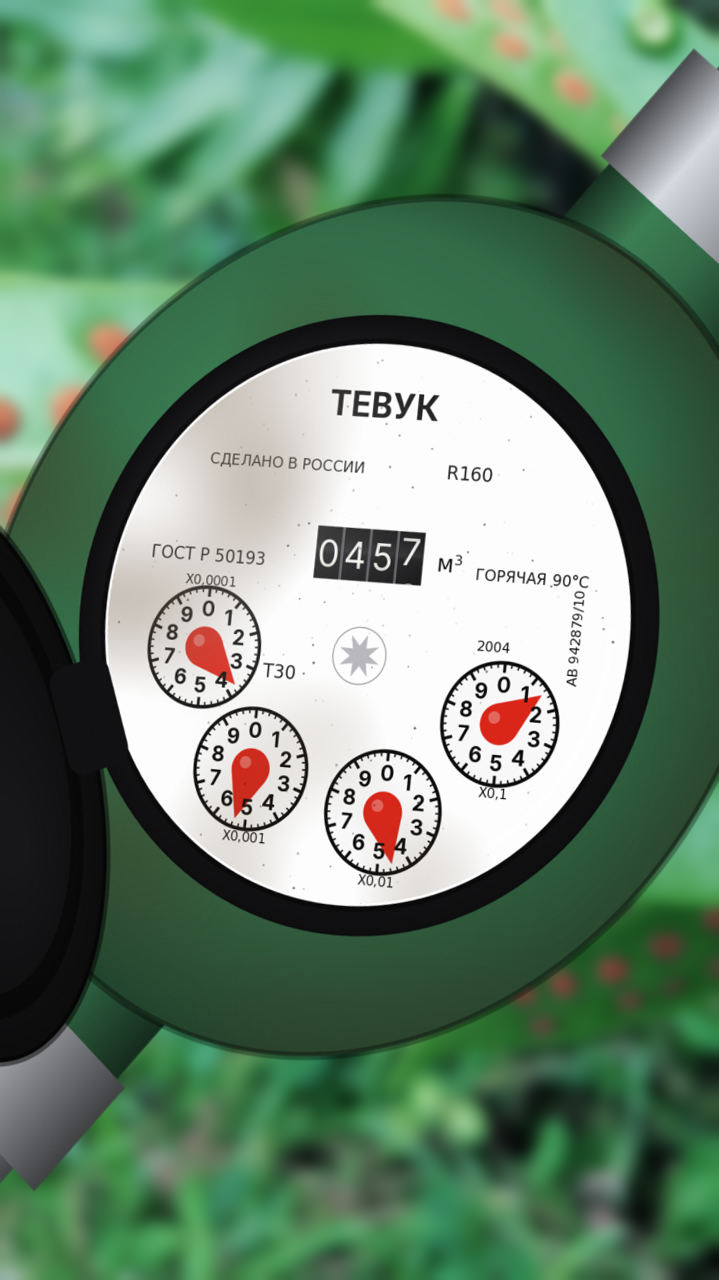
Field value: 457.1453 m³
